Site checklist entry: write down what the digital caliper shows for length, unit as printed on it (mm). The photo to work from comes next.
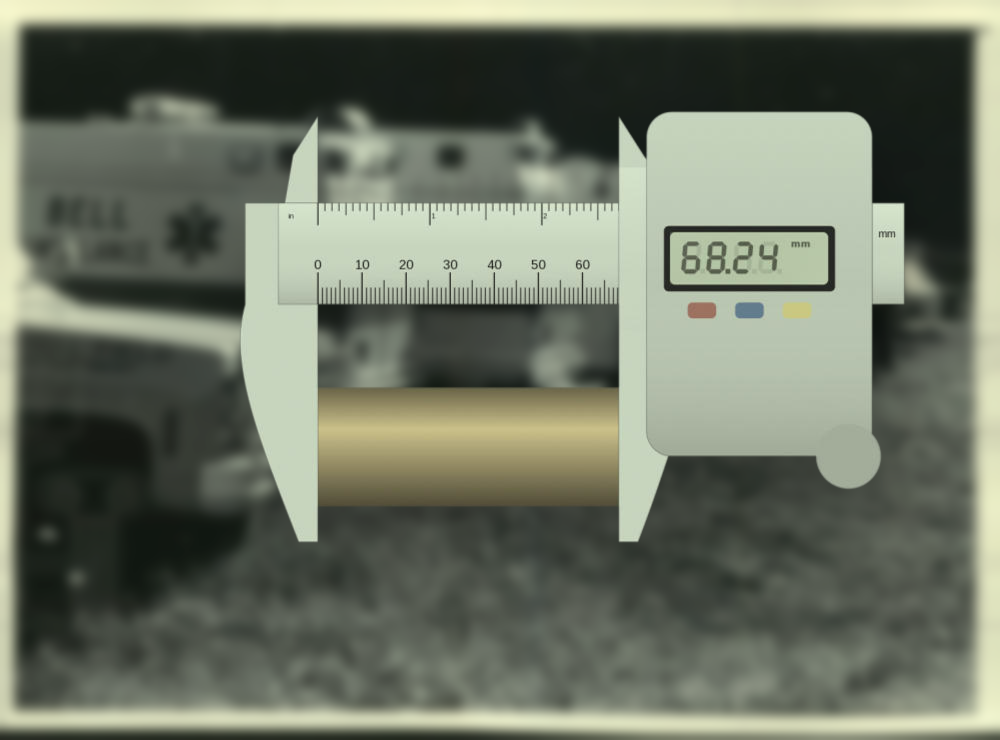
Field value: 68.24 mm
